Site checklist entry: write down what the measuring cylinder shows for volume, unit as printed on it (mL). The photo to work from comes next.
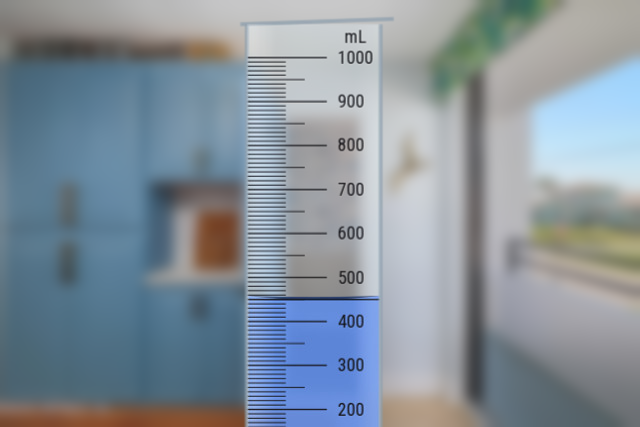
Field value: 450 mL
